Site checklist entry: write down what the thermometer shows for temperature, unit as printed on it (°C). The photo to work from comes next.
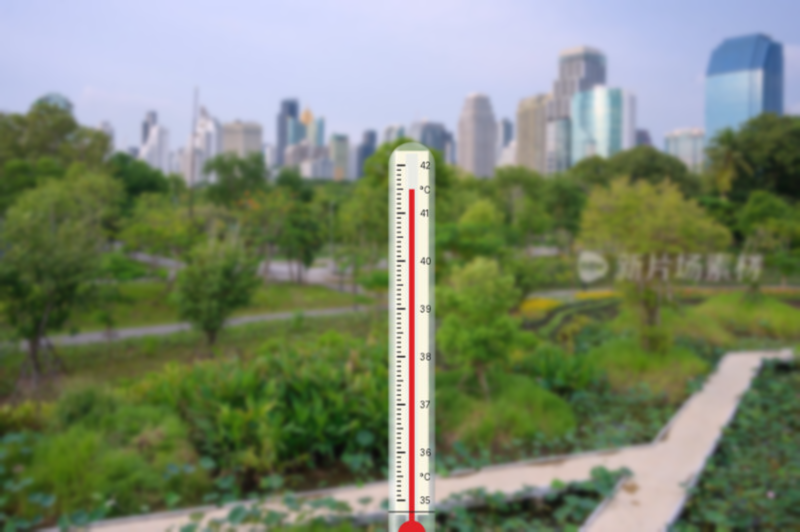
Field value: 41.5 °C
